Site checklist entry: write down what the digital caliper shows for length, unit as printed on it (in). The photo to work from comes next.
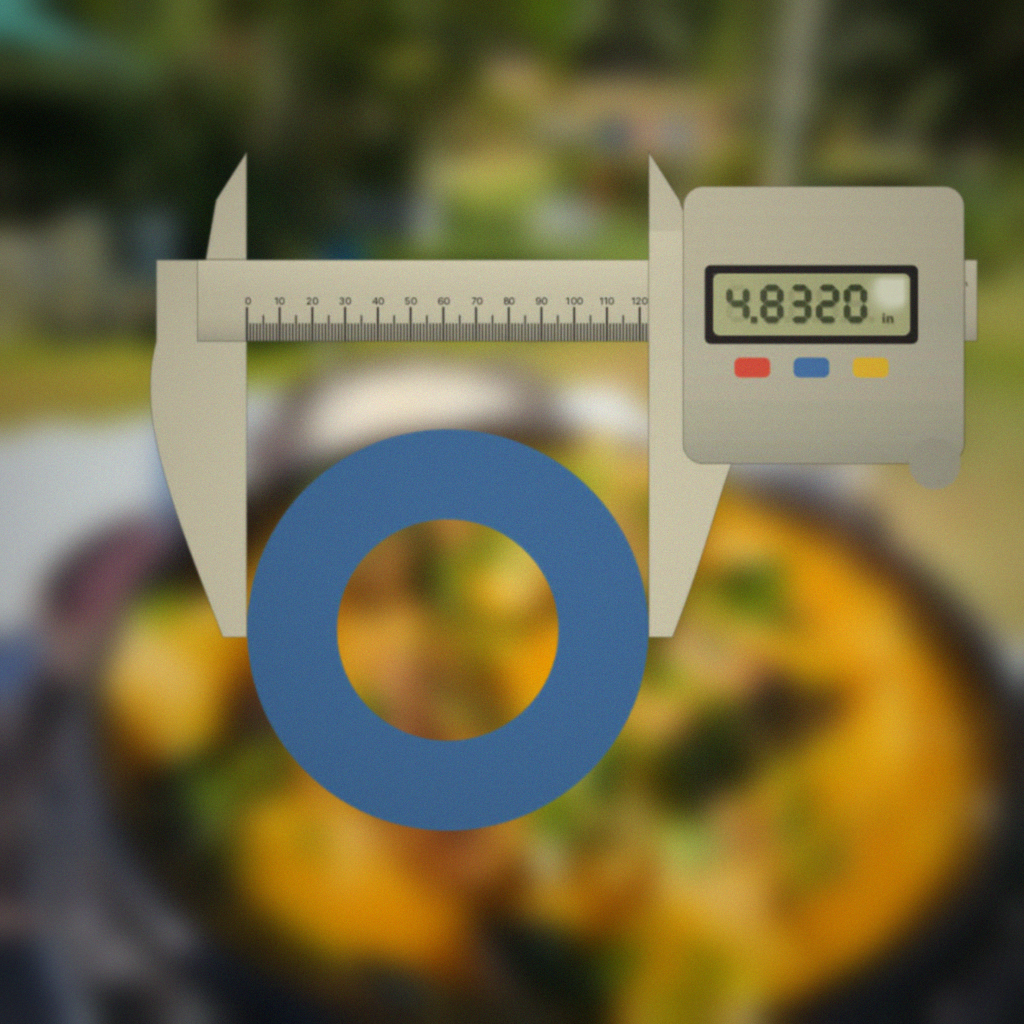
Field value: 4.8320 in
